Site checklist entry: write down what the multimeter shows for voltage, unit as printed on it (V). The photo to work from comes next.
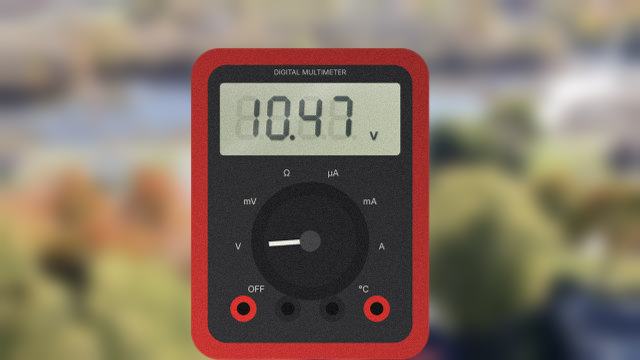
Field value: 10.47 V
